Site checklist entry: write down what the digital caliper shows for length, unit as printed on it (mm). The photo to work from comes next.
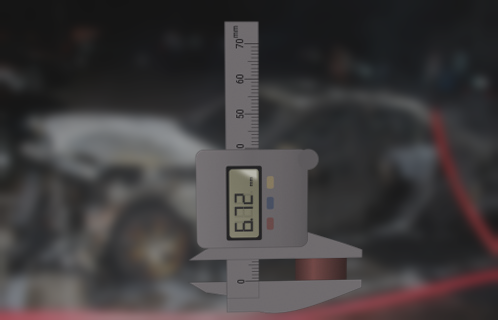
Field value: 6.72 mm
